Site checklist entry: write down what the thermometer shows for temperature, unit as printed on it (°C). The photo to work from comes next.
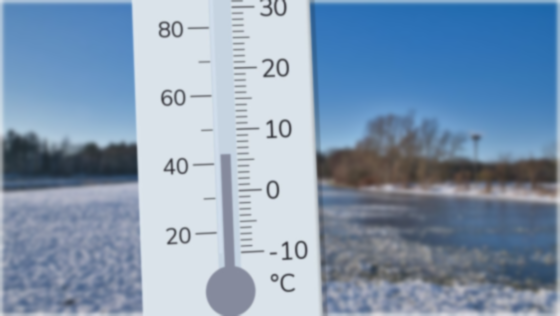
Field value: 6 °C
